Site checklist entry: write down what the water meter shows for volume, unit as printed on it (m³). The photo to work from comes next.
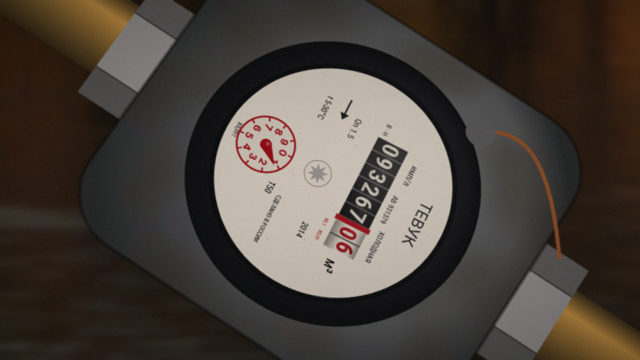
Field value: 93267.061 m³
